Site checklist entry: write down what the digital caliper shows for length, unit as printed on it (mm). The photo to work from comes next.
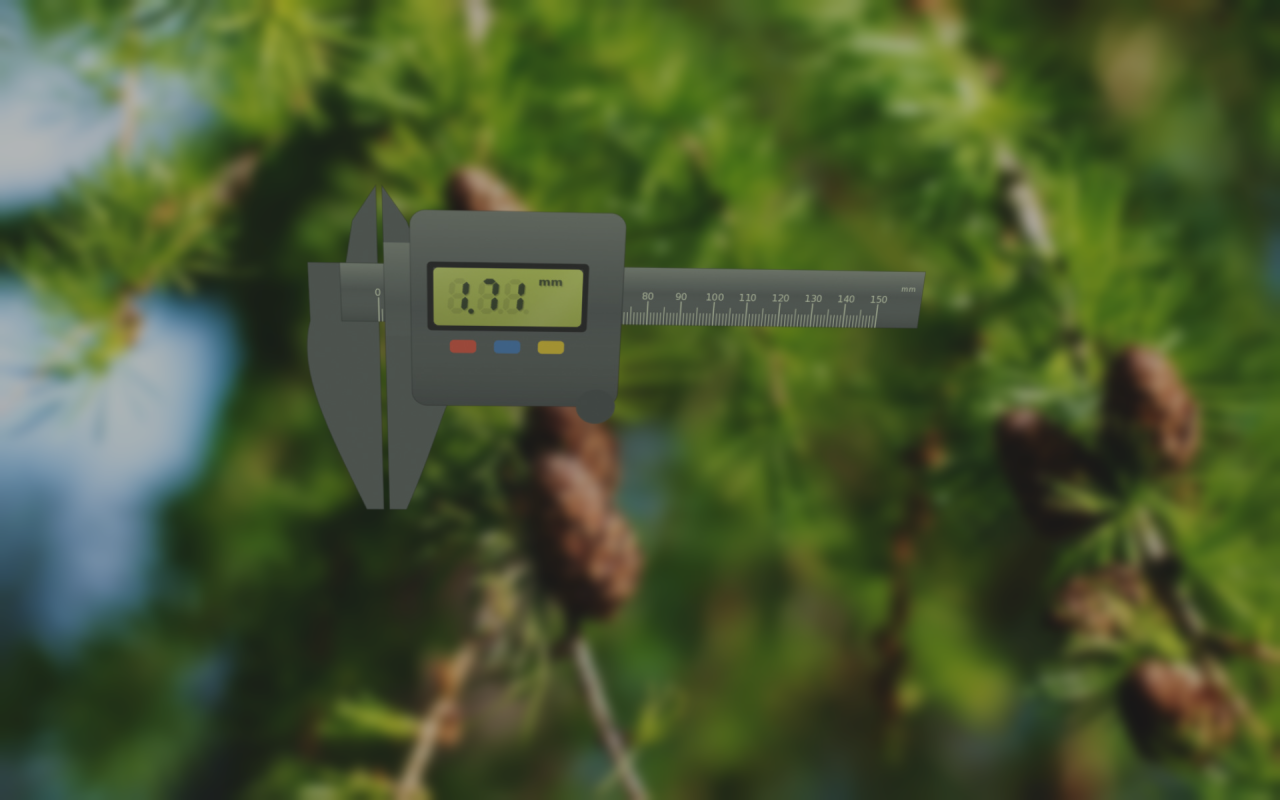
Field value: 1.71 mm
